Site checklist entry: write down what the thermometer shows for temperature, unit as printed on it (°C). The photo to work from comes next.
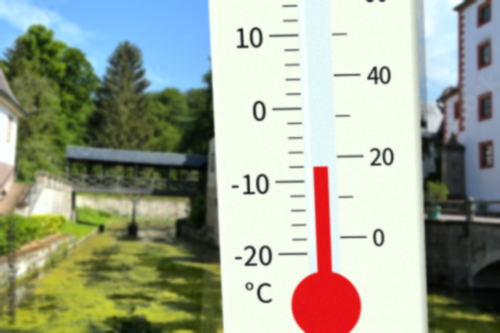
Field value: -8 °C
